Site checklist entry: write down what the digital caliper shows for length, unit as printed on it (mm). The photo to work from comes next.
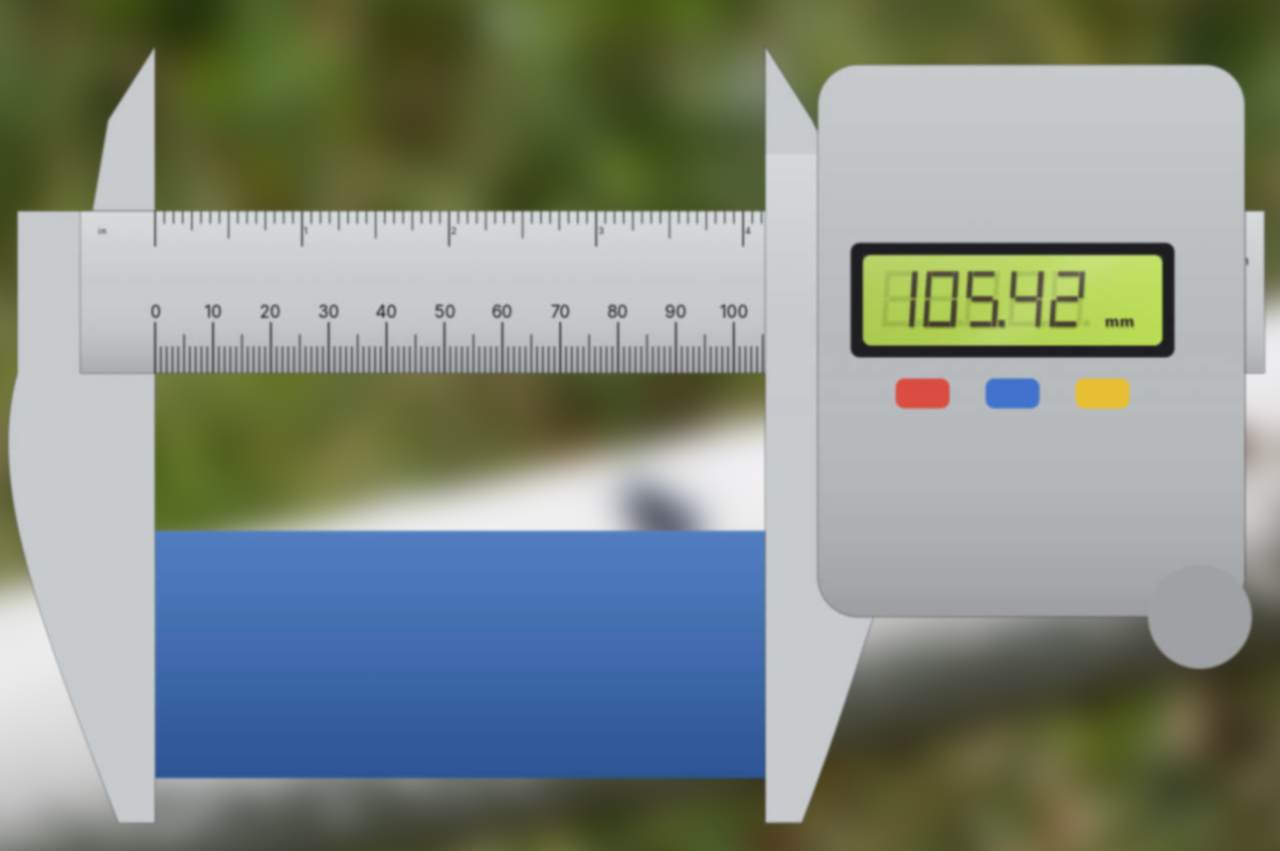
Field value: 105.42 mm
